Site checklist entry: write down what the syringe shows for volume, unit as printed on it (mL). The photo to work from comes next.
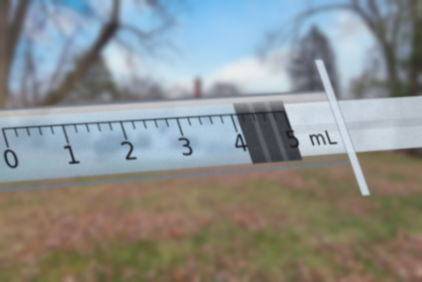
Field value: 4.1 mL
